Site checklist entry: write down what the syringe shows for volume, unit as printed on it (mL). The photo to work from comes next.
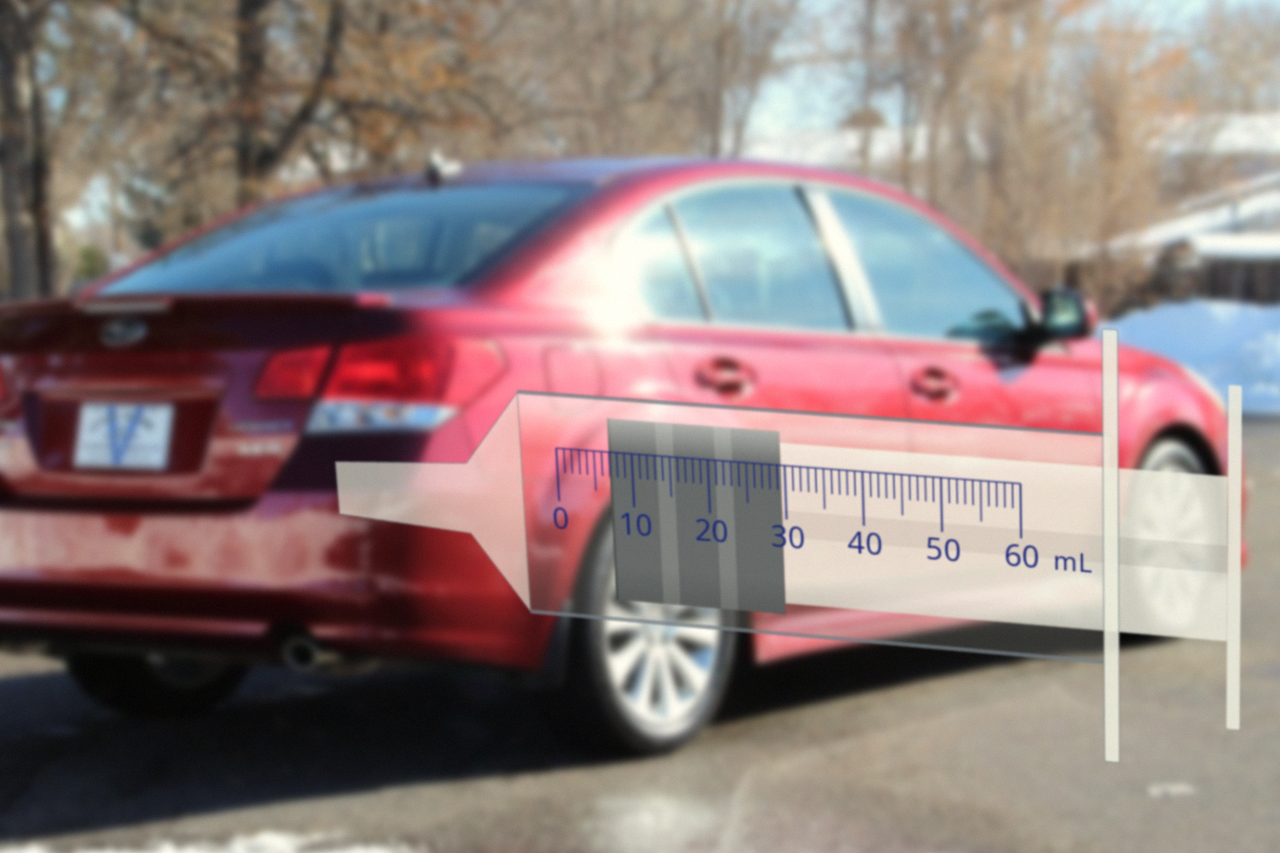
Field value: 7 mL
